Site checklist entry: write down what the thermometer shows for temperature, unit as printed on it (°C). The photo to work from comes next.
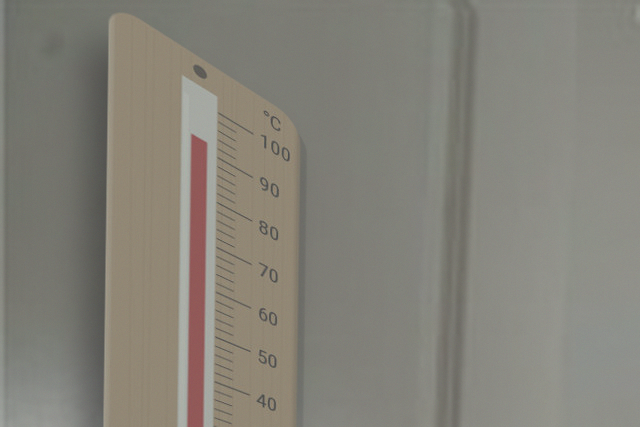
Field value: 92 °C
